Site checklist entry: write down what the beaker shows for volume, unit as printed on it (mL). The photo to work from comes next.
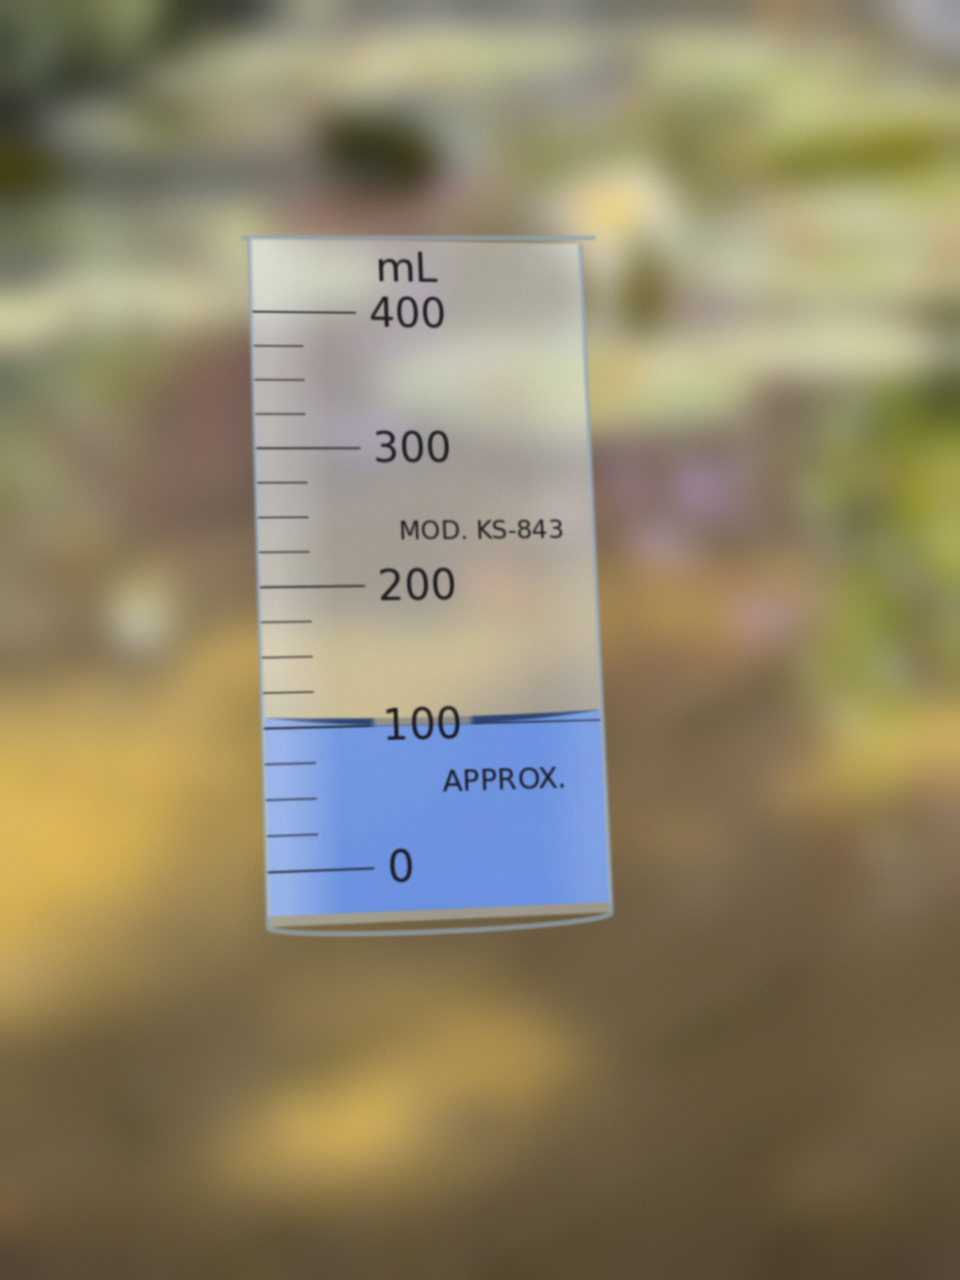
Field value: 100 mL
